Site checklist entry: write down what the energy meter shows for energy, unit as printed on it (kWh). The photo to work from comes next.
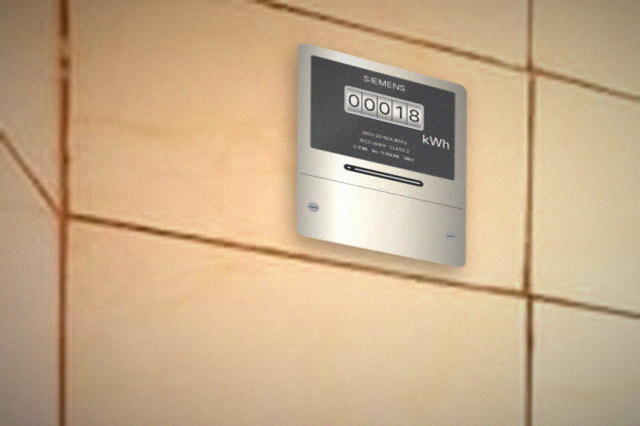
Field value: 18 kWh
